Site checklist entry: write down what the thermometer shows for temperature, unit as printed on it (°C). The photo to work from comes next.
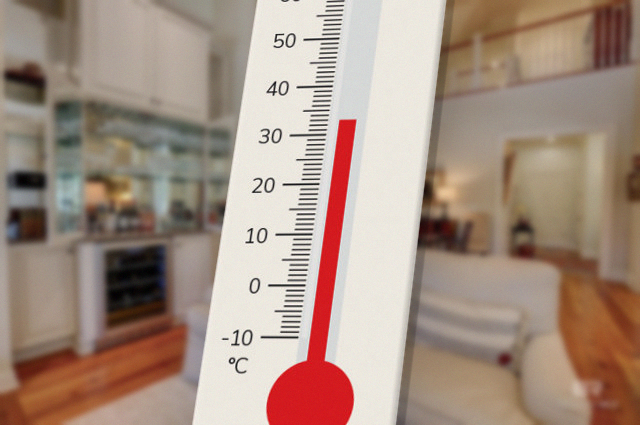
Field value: 33 °C
